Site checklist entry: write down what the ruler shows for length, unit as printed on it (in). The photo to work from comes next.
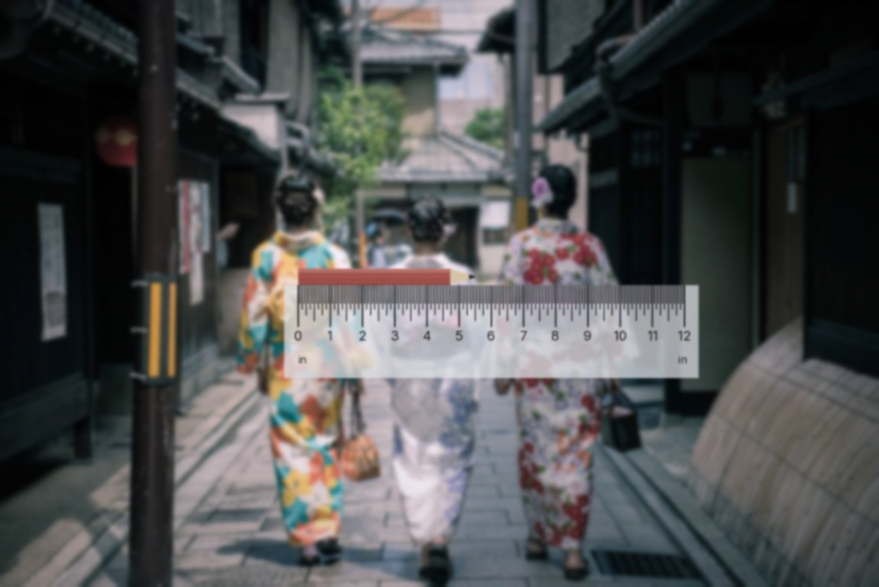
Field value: 5.5 in
